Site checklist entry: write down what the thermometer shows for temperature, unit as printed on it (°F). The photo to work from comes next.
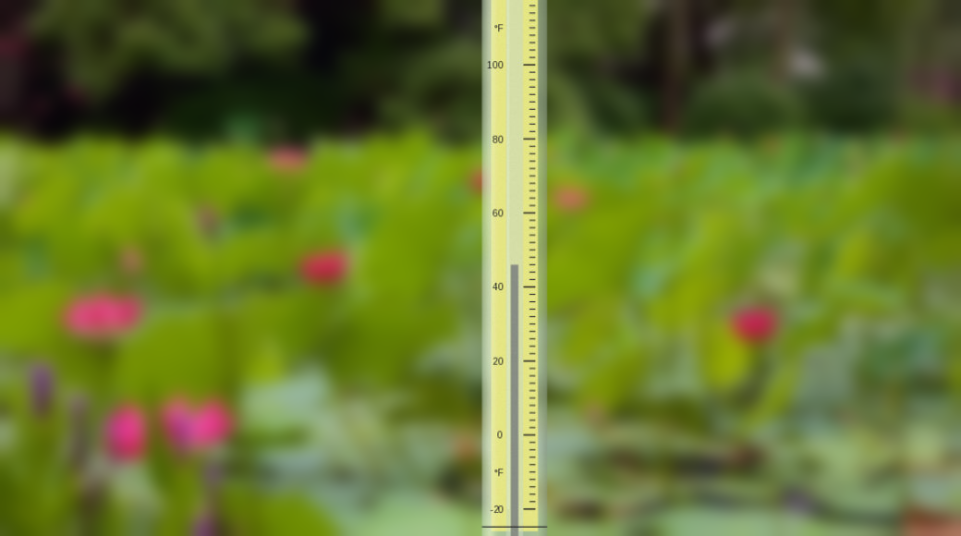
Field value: 46 °F
